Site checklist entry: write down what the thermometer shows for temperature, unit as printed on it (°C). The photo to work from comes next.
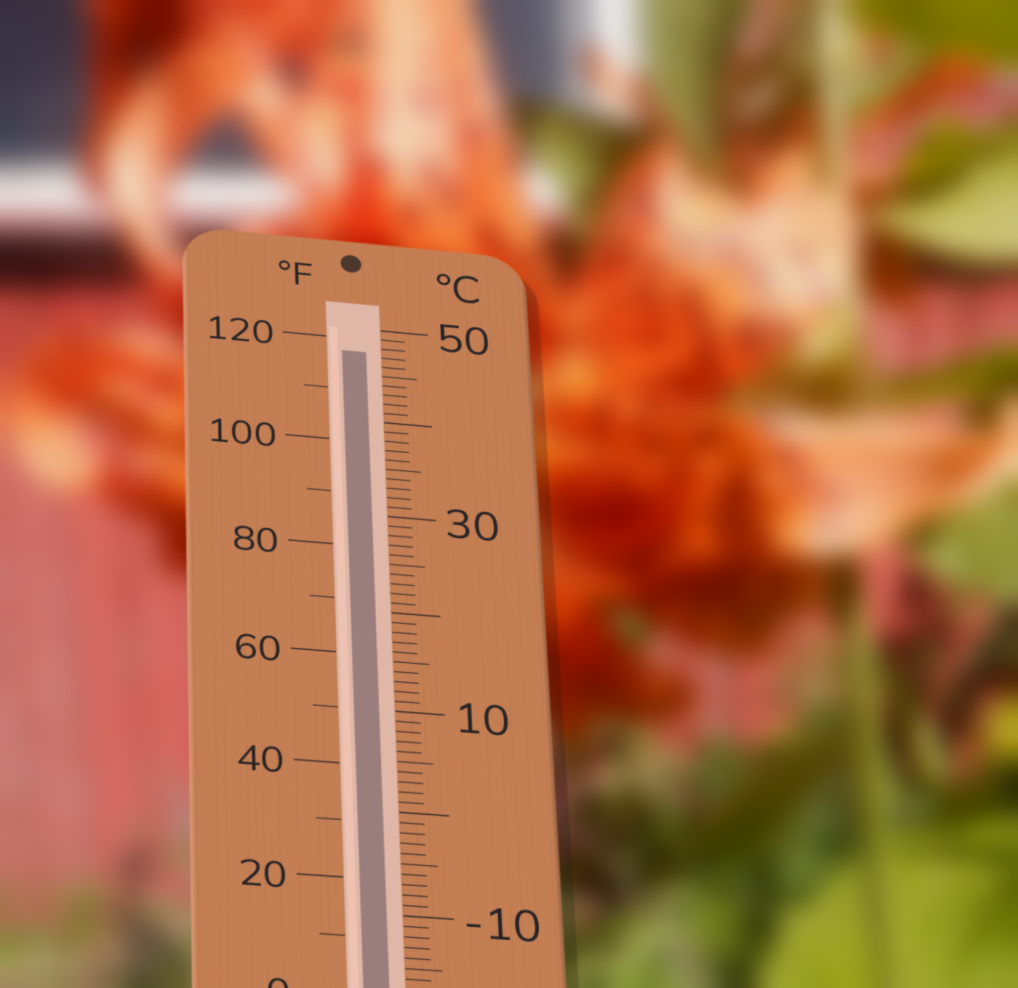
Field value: 47.5 °C
